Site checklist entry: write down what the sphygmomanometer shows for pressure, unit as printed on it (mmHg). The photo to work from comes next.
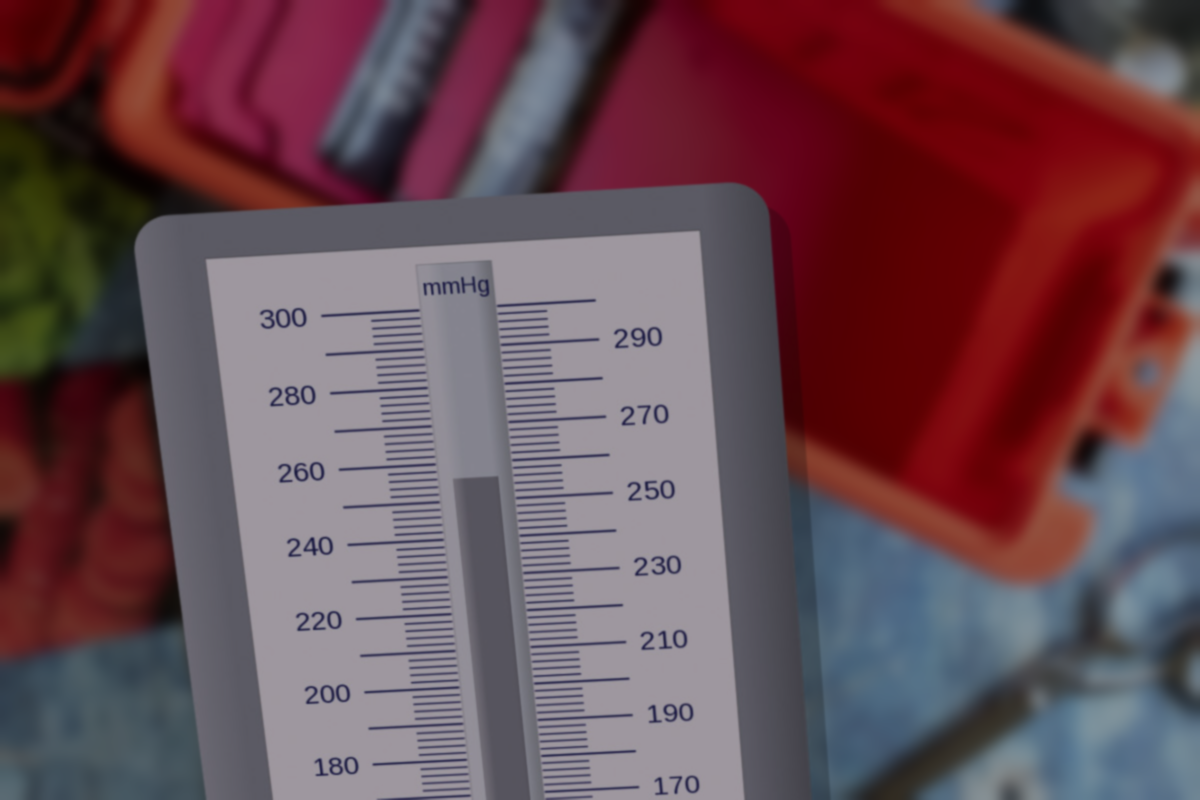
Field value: 256 mmHg
